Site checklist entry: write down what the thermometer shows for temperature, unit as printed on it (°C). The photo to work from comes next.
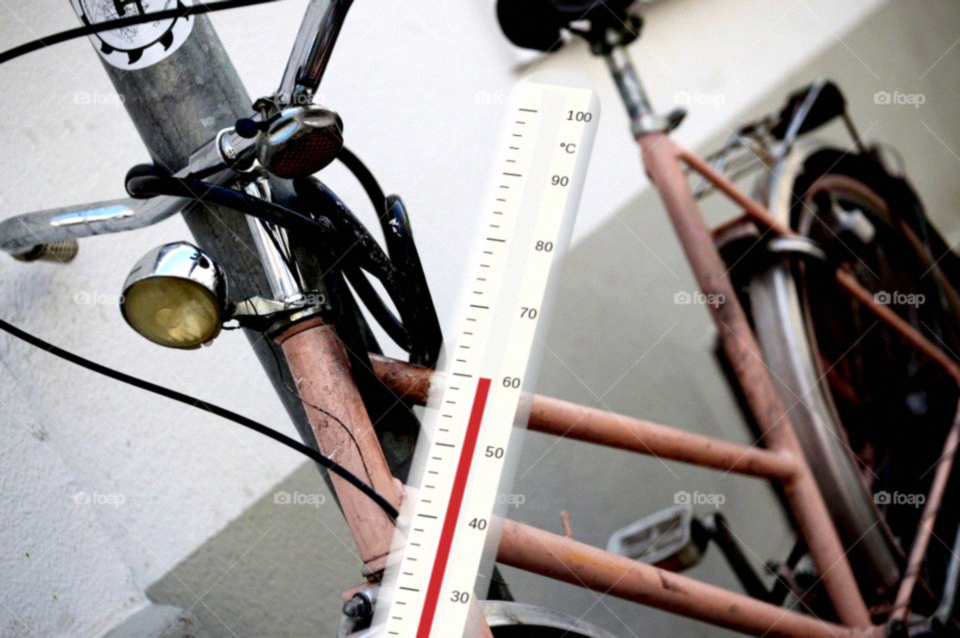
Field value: 60 °C
